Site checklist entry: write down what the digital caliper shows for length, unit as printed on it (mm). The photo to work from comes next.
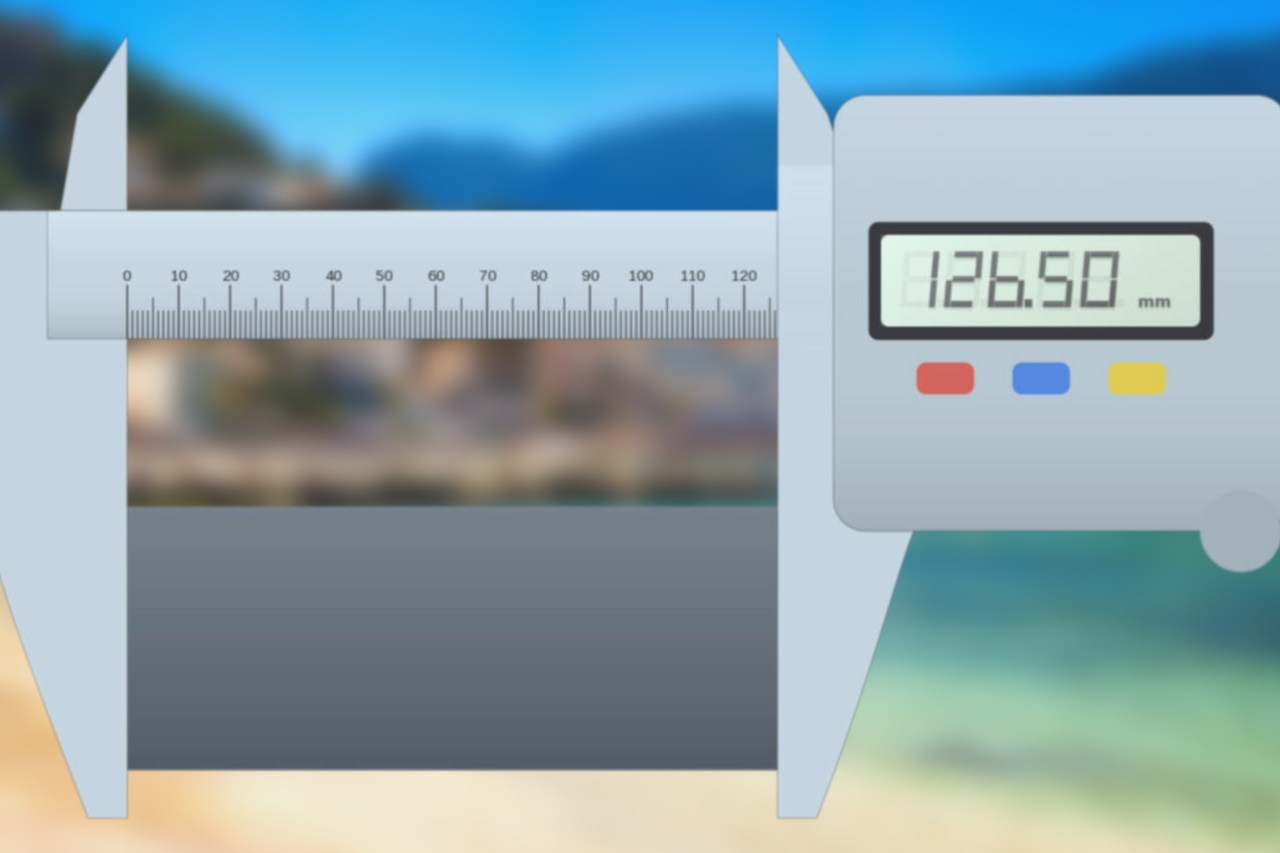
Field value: 126.50 mm
